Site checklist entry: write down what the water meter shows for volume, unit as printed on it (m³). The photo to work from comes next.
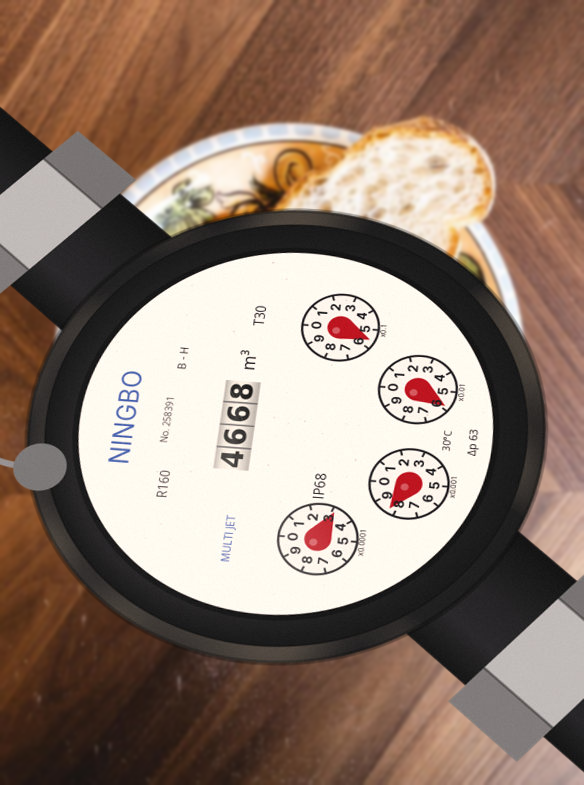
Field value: 4668.5583 m³
